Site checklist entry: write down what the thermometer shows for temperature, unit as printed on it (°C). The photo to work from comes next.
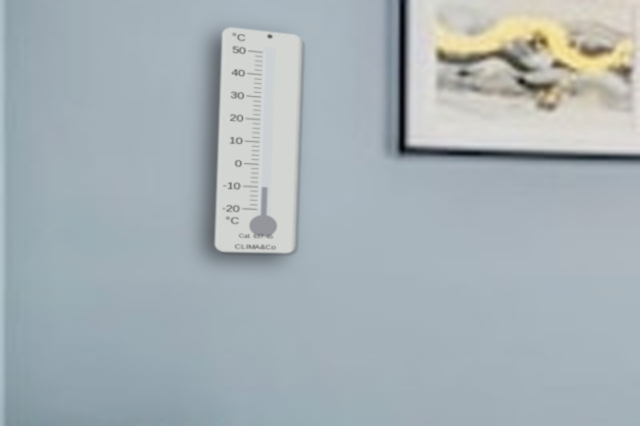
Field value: -10 °C
